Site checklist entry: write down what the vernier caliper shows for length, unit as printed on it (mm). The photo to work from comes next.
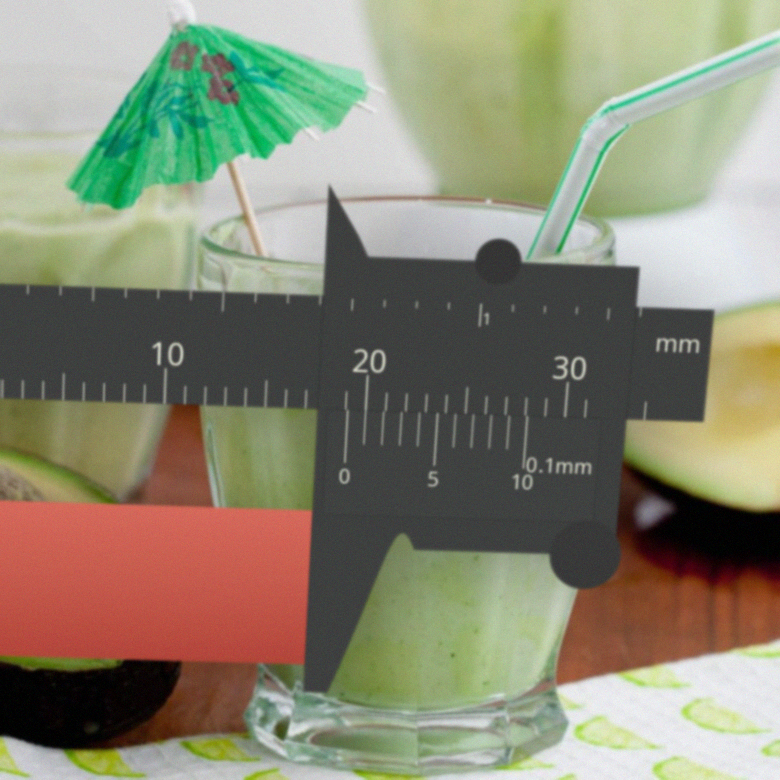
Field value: 19.1 mm
